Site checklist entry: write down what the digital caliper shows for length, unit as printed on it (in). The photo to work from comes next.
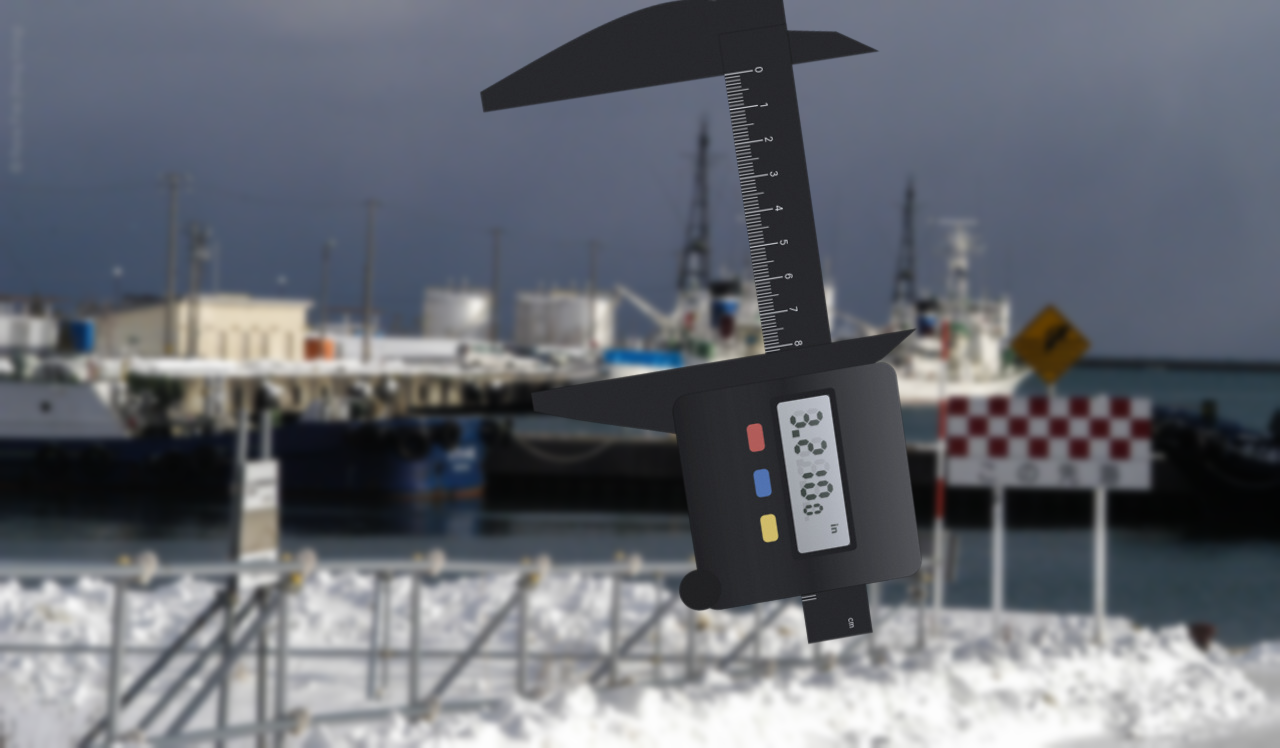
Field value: 3.2100 in
